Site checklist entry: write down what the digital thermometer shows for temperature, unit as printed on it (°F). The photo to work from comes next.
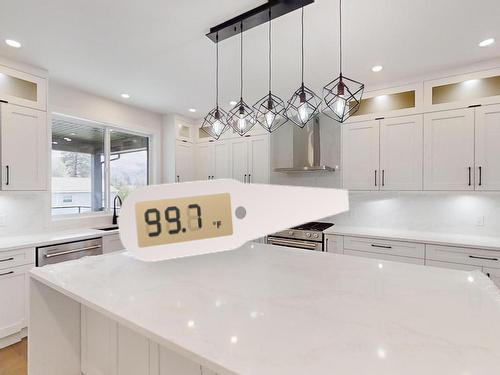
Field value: 99.7 °F
